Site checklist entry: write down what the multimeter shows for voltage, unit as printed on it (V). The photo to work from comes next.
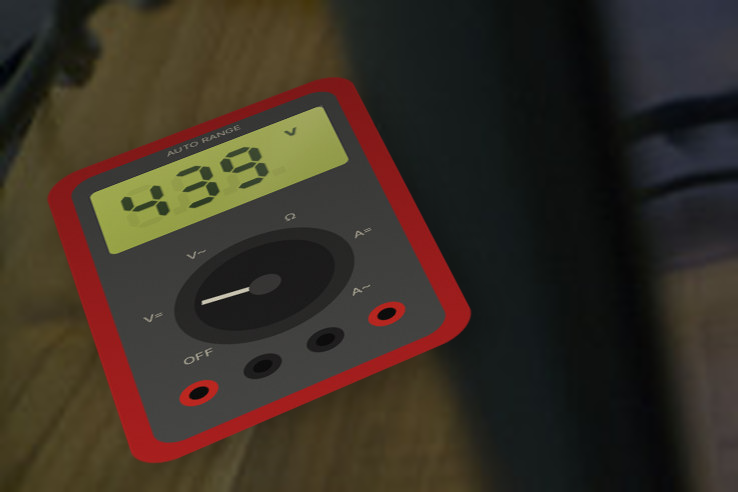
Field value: 439 V
